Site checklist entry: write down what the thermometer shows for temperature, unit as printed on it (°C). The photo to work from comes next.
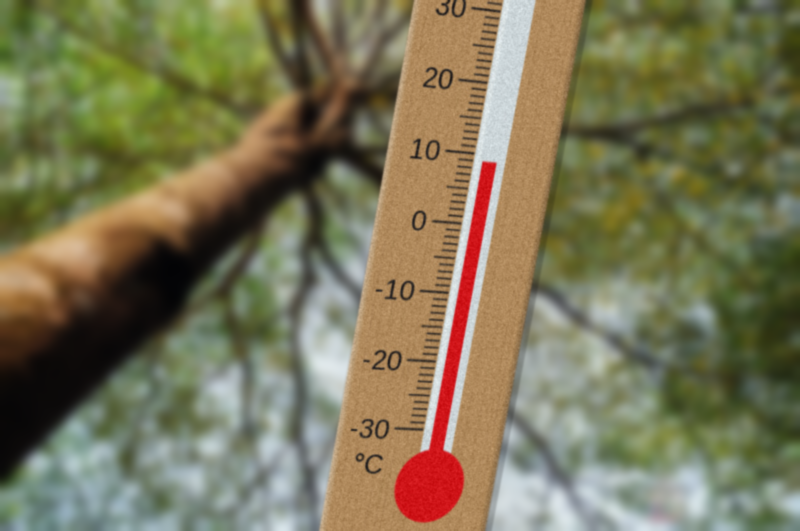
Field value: 9 °C
